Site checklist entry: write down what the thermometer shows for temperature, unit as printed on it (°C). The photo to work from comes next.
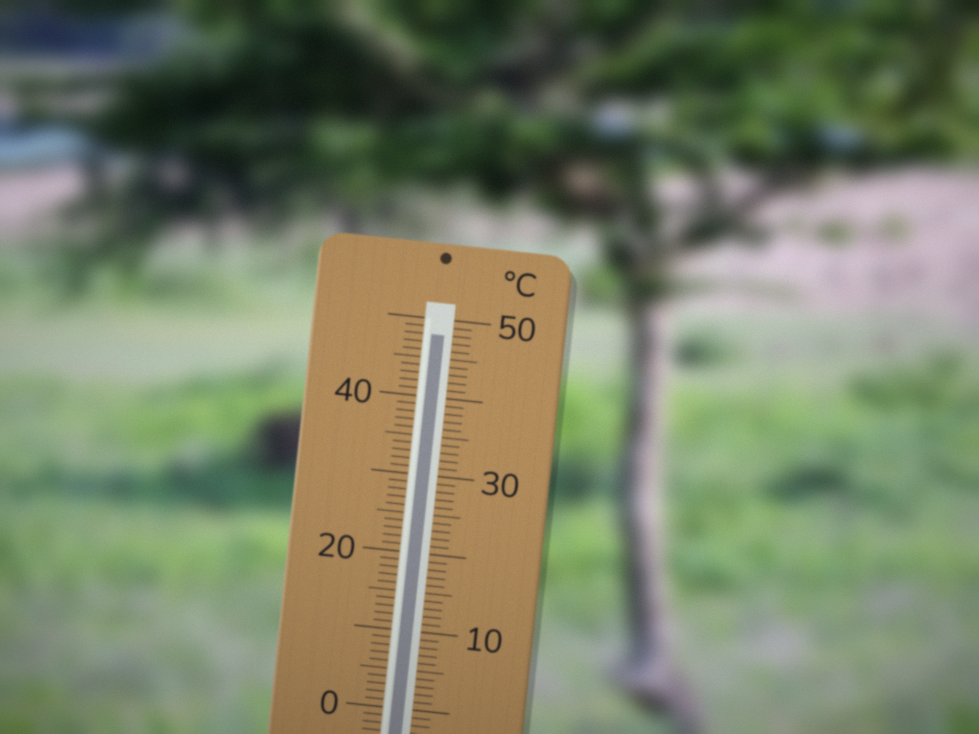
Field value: 48 °C
